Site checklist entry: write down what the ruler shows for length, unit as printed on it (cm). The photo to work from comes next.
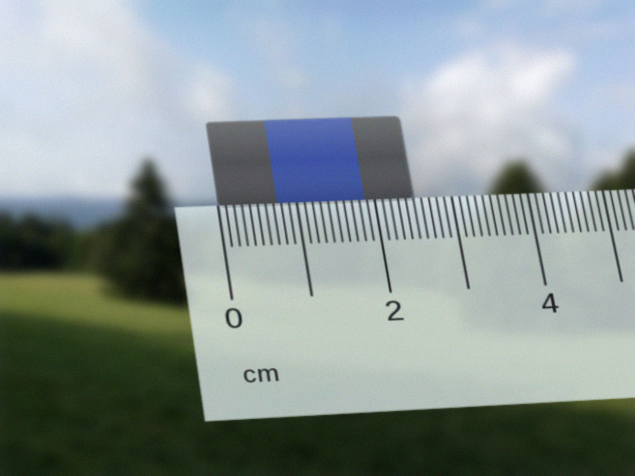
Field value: 2.5 cm
